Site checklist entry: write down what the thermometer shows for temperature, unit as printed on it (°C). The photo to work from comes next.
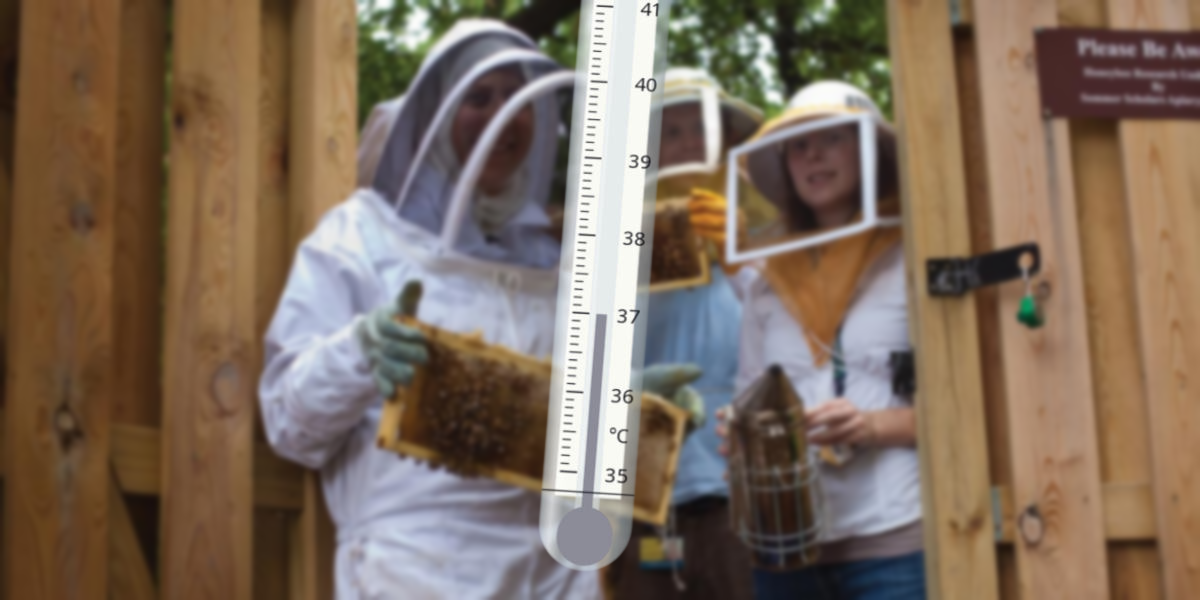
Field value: 37 °C
